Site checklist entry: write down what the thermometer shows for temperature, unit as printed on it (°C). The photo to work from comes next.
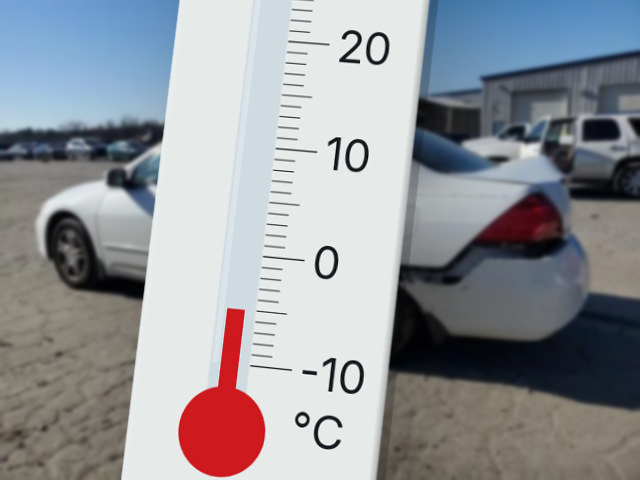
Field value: -5 °C
